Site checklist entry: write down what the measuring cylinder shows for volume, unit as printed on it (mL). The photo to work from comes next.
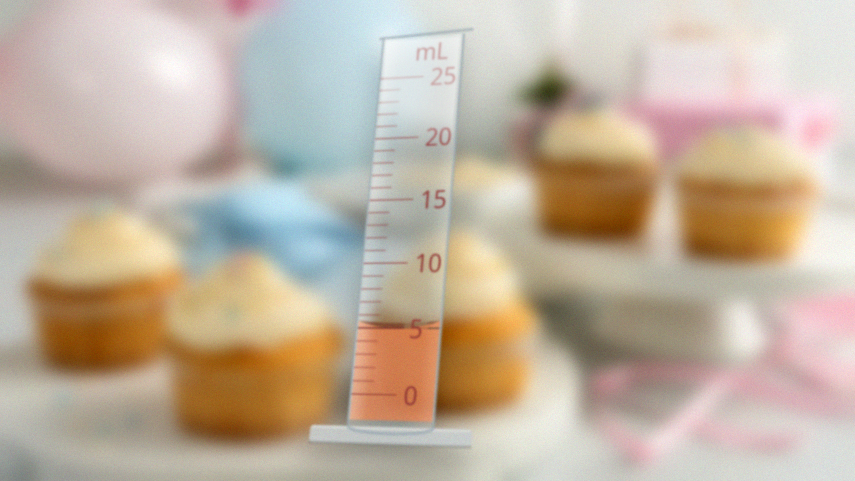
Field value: 5 mL
